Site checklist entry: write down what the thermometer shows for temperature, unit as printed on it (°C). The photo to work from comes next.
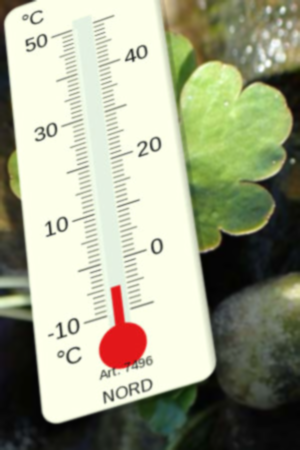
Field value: -5 °C
